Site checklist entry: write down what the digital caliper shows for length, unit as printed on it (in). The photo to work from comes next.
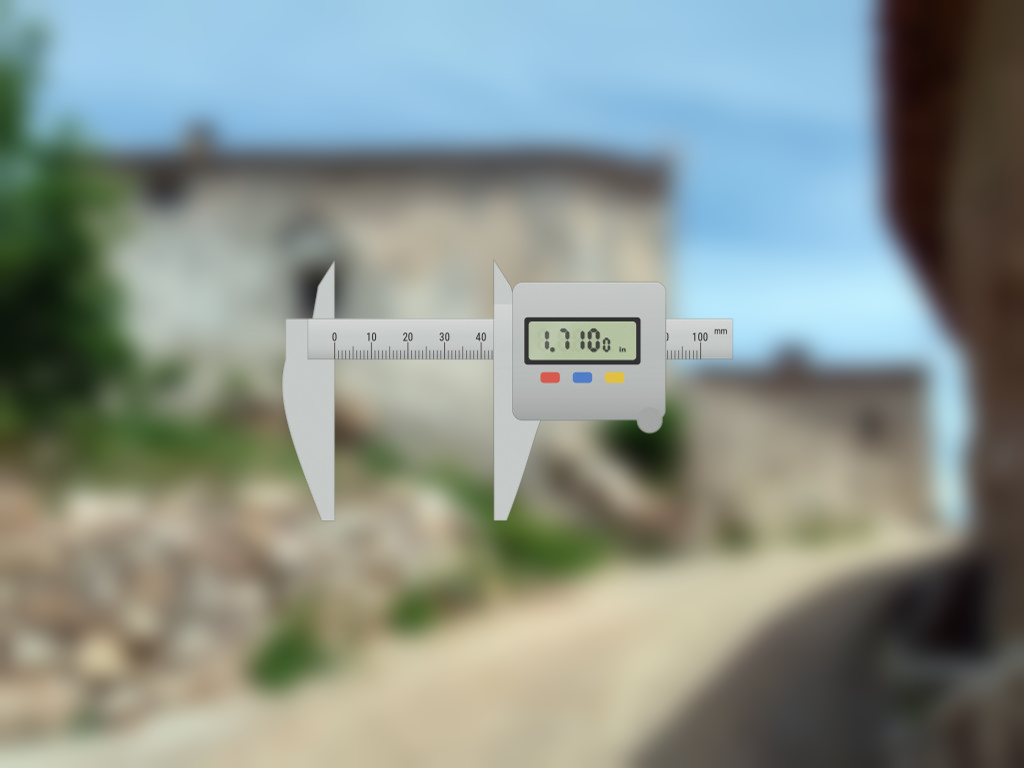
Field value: 1.7100 in
